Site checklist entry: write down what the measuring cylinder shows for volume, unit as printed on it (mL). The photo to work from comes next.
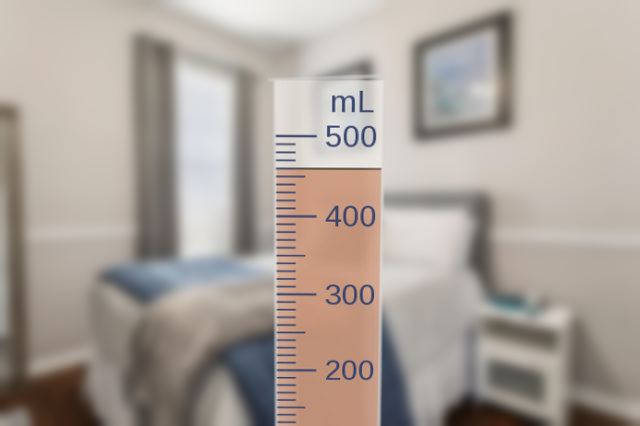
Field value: 460 mL
